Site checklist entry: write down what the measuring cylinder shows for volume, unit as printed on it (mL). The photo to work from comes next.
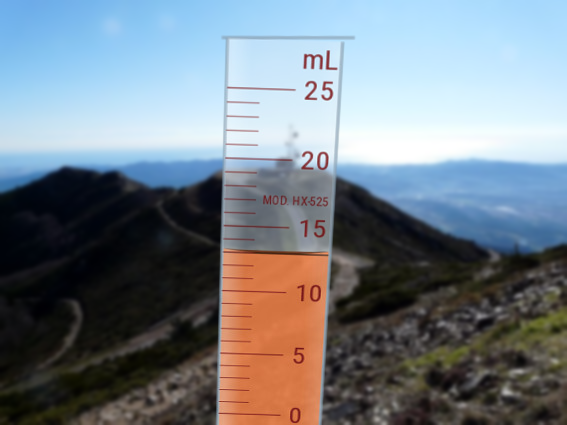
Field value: 13 mL
